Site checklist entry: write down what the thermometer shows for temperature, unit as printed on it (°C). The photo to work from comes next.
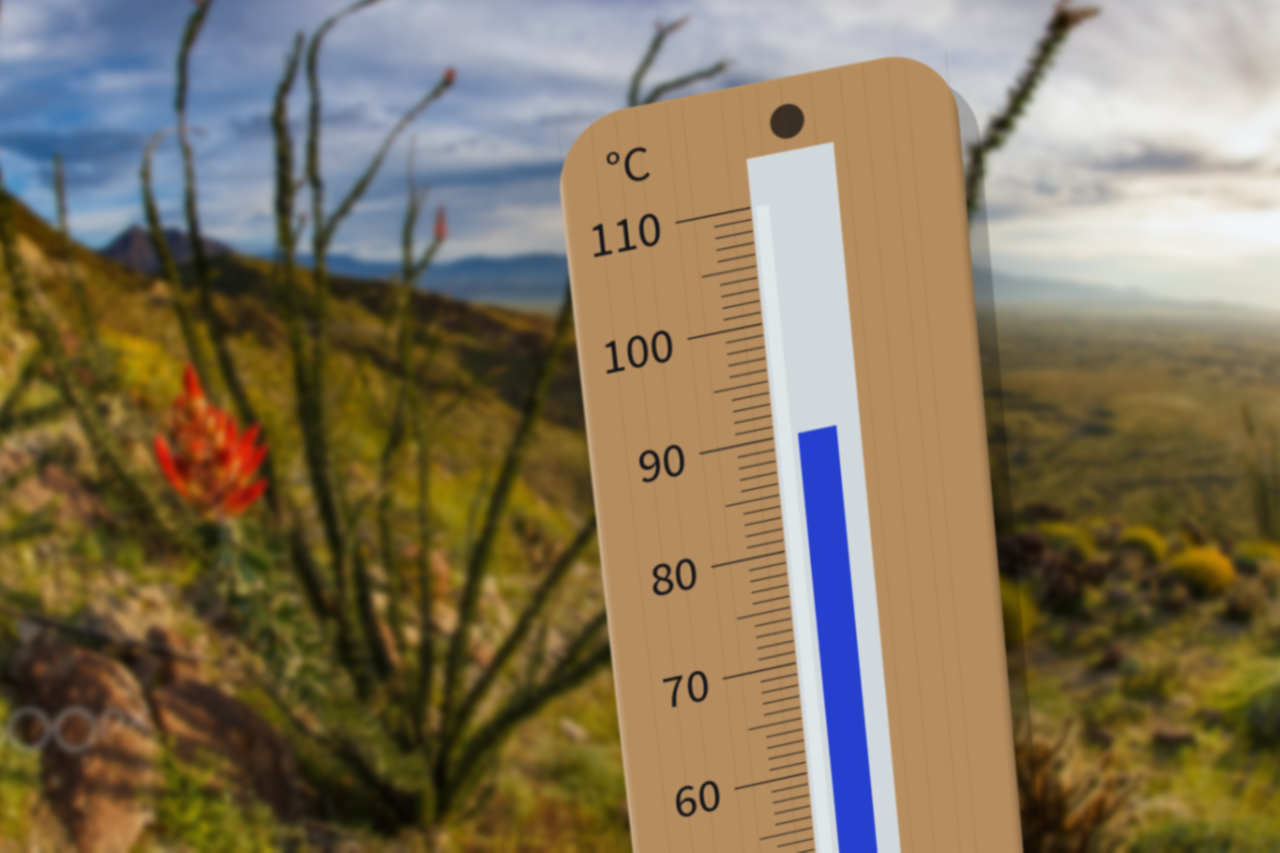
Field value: 90 °C
